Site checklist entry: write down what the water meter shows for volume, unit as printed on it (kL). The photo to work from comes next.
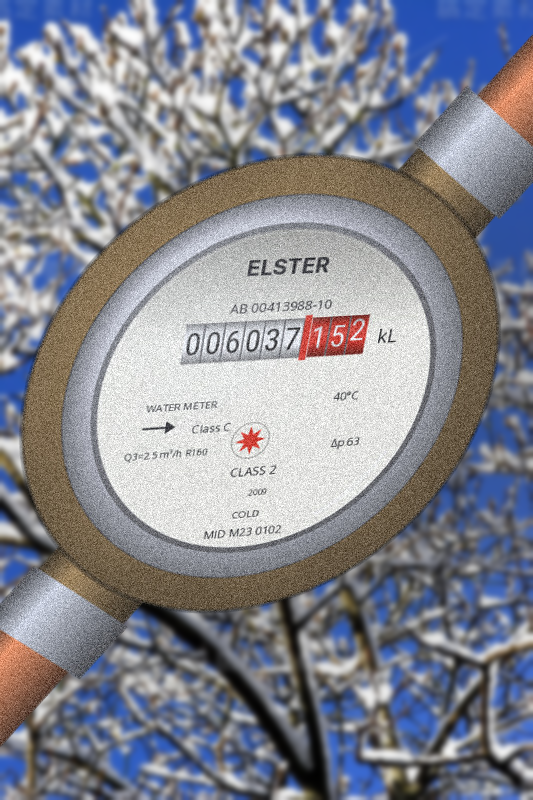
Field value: 6037.152 kL
